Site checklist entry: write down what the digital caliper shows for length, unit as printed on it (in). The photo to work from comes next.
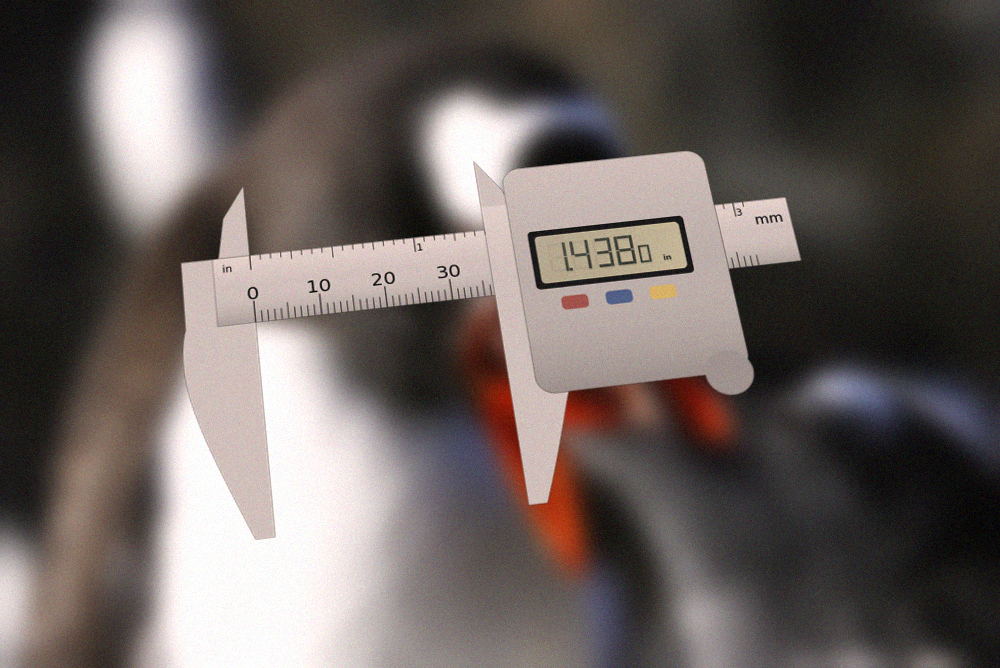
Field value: 1.4380 in
